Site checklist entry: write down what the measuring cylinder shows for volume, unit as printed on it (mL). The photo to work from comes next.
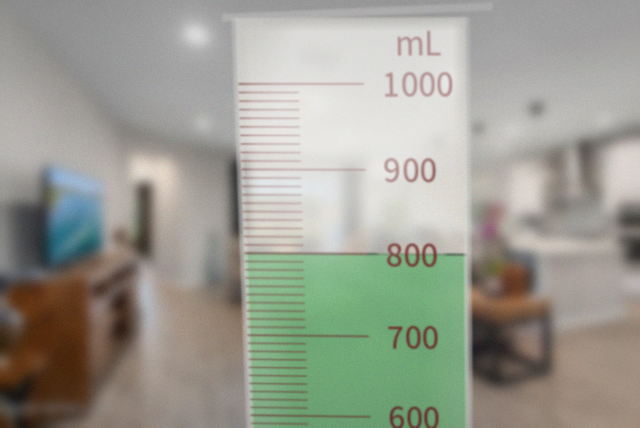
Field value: 800 mL
